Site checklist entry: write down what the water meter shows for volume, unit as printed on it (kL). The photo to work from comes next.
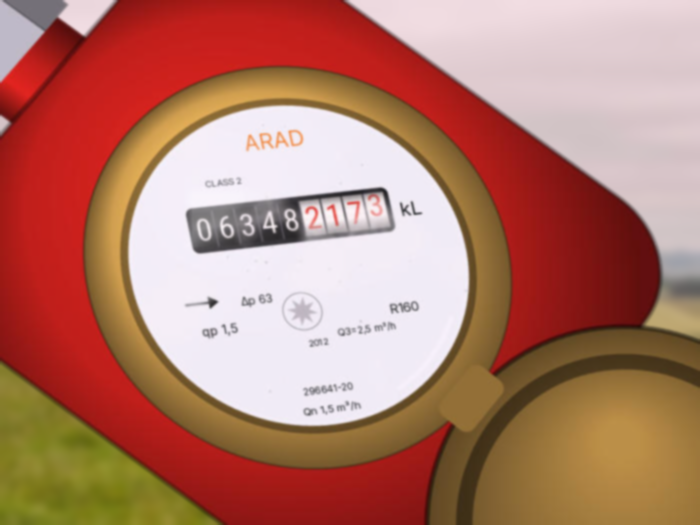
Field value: 6348.2173 kL
